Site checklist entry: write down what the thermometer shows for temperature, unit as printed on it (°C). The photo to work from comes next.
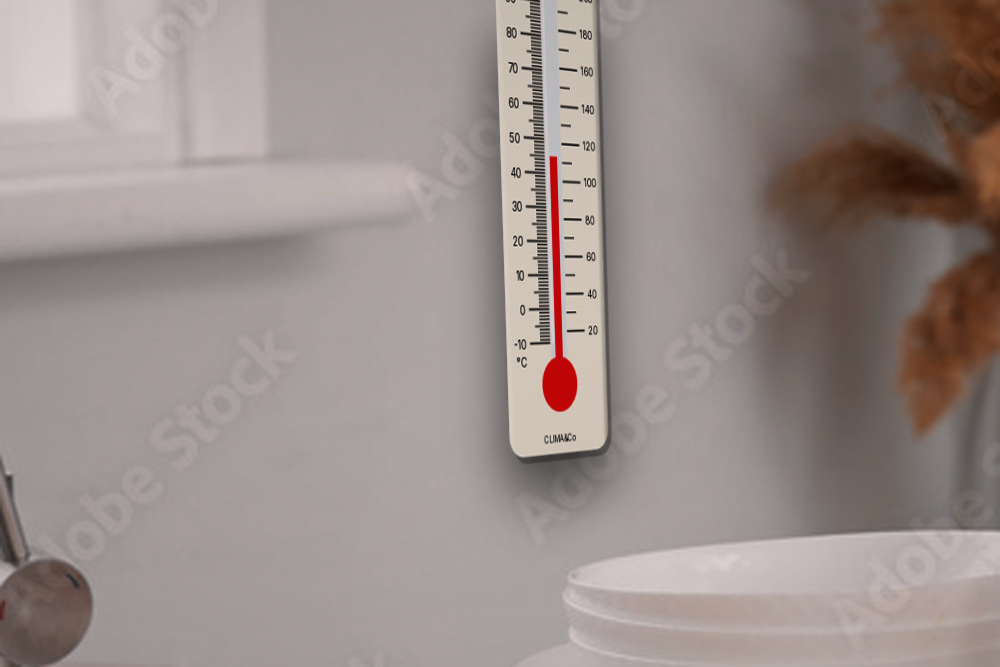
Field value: 45 °C
